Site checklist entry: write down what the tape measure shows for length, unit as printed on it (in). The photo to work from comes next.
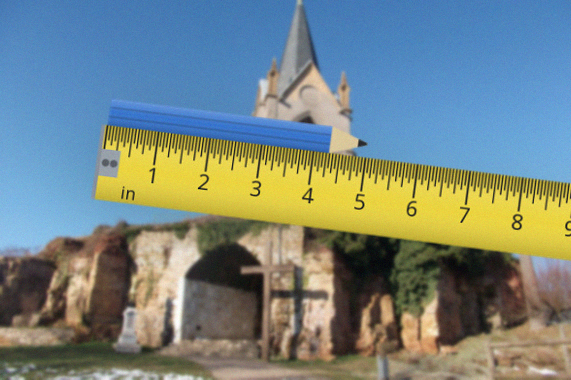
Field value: 5 in
